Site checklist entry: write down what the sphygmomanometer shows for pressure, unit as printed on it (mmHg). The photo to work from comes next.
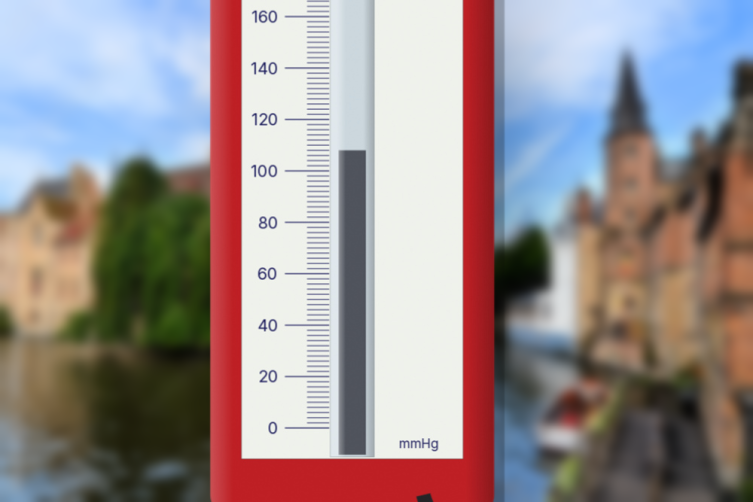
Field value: 108 mmHg
